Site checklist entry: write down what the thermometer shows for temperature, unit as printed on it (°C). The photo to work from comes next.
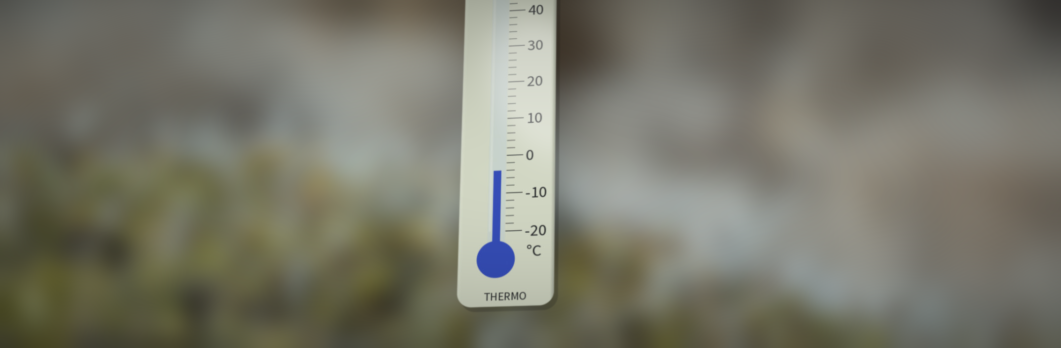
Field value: -4 °C
